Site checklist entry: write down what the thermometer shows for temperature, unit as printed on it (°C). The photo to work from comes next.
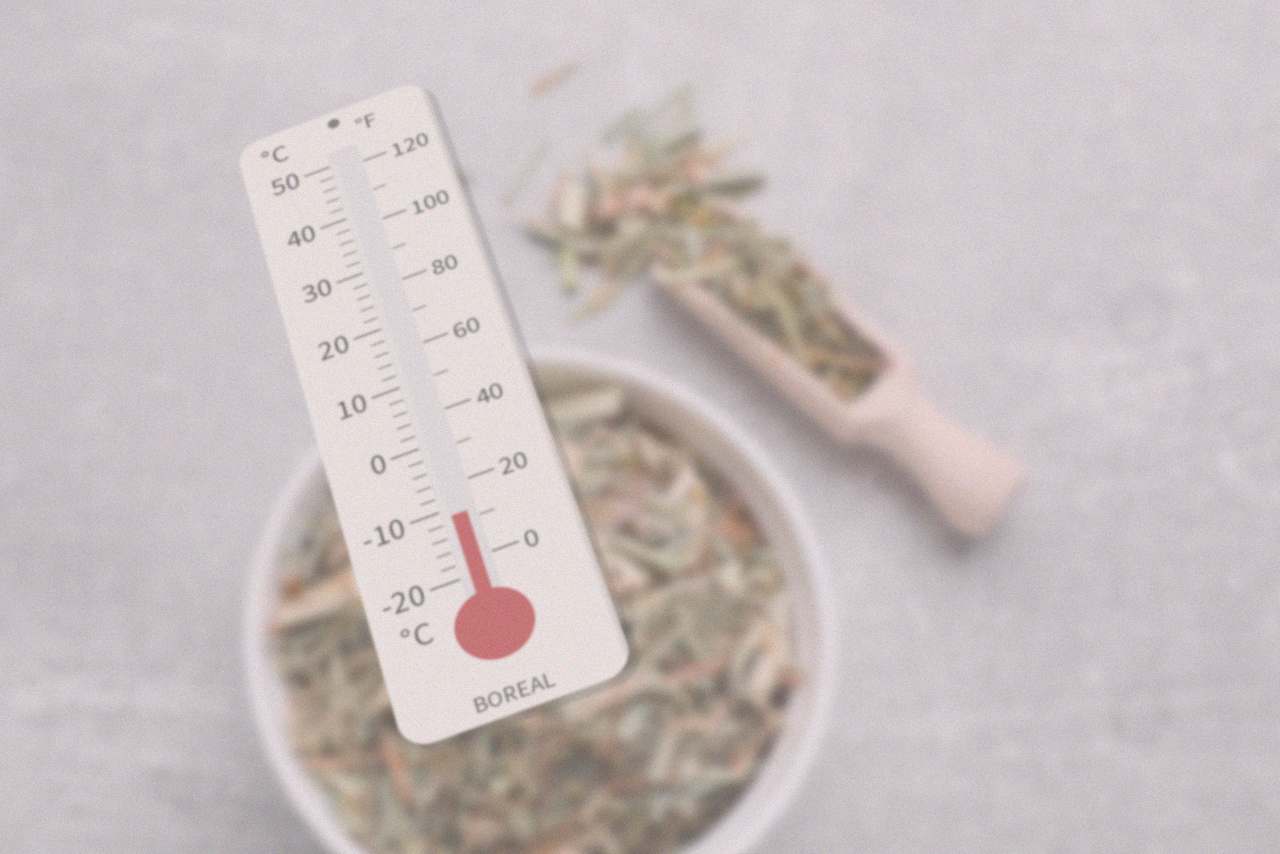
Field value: -11 °C
